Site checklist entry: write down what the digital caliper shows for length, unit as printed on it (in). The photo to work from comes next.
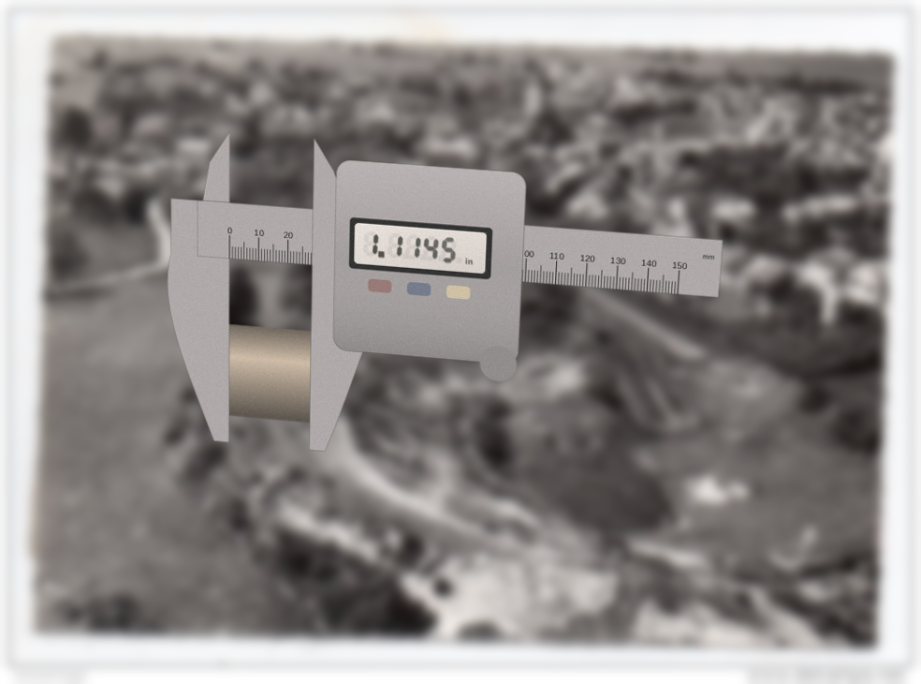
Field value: 1.1145 in
